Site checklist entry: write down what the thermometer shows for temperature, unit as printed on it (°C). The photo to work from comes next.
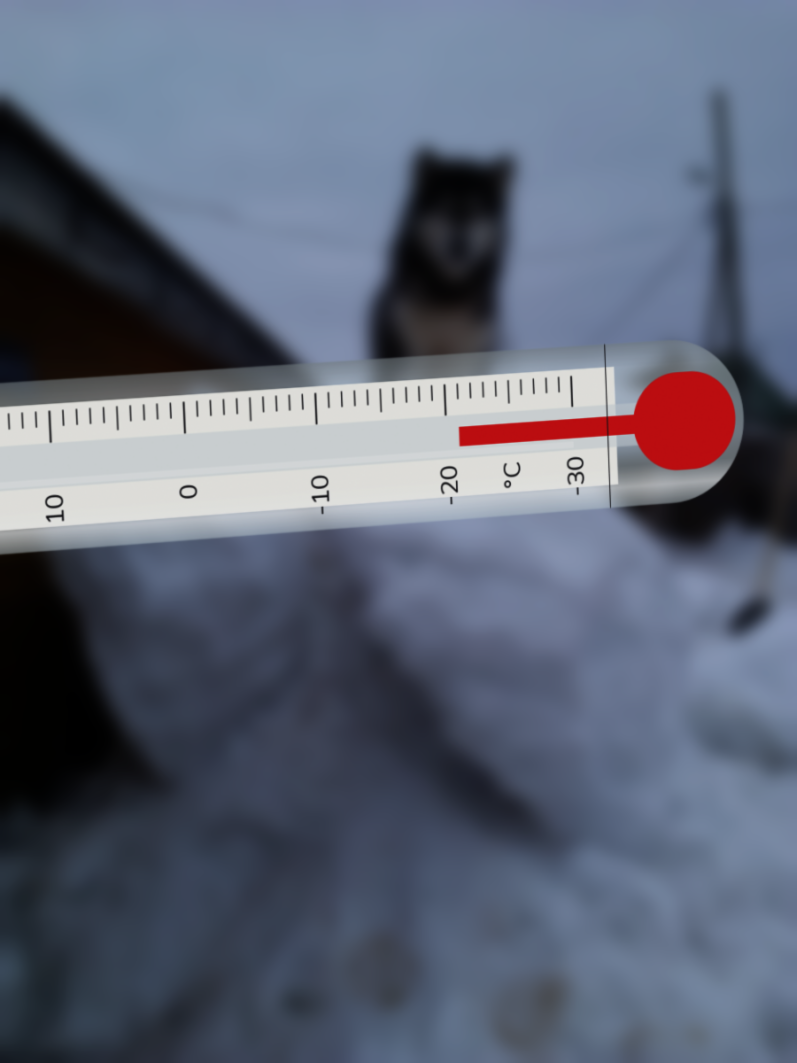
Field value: -21 °C
